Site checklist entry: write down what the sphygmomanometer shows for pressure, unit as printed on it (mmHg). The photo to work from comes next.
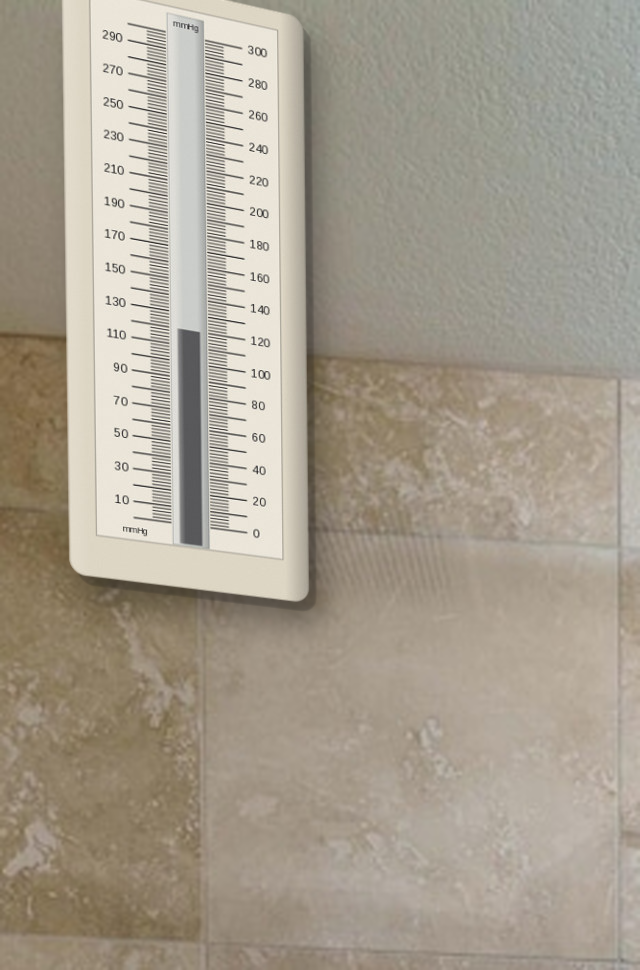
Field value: 120 mmHg
